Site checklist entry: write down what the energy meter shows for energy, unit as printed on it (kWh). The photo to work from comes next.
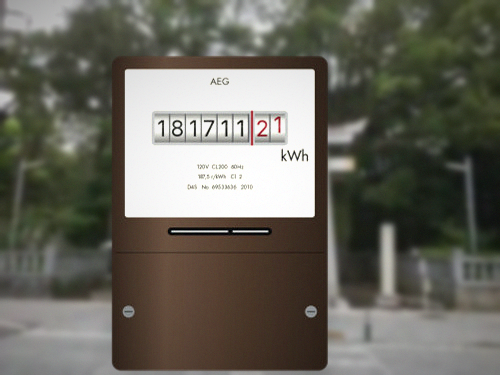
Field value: 181711.21 kWh
